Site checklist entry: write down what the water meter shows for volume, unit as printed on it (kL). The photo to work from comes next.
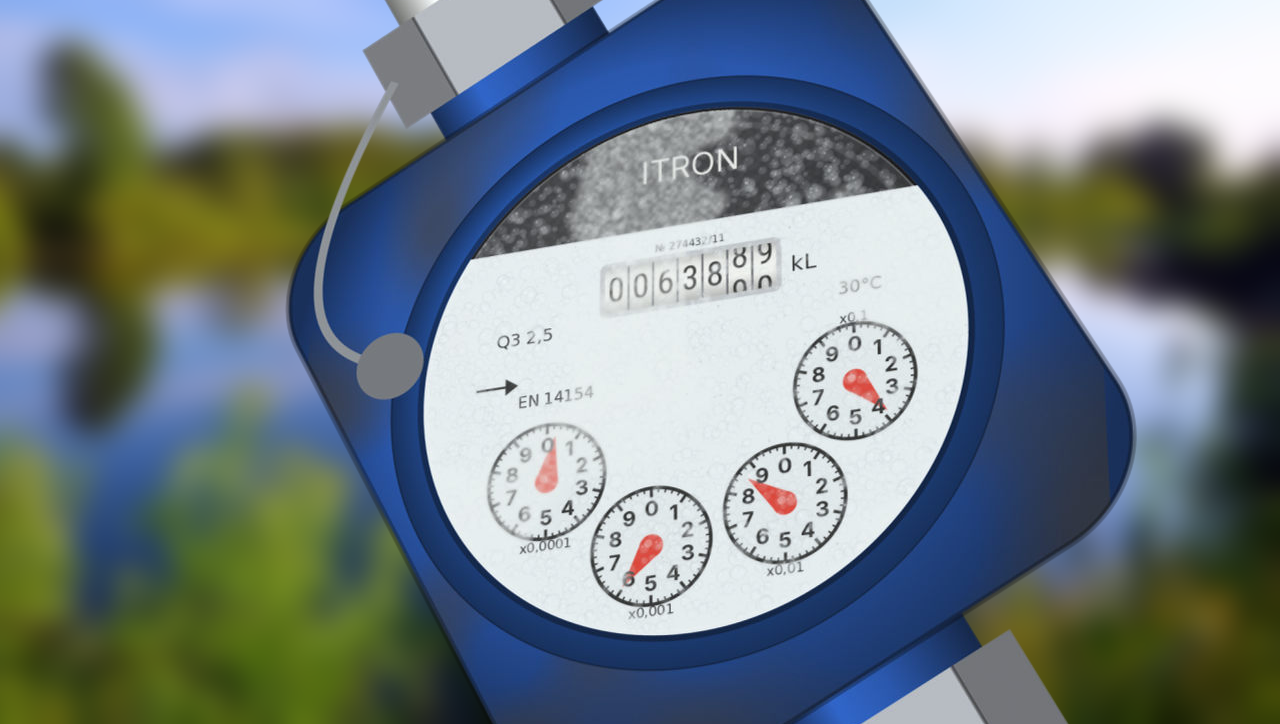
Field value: 63889.3860 kL
